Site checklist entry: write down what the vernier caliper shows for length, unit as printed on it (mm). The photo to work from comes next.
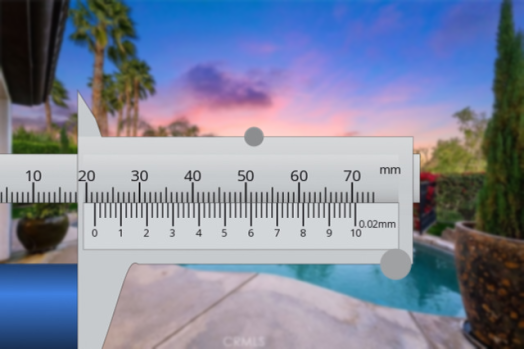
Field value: 21.6 mm
